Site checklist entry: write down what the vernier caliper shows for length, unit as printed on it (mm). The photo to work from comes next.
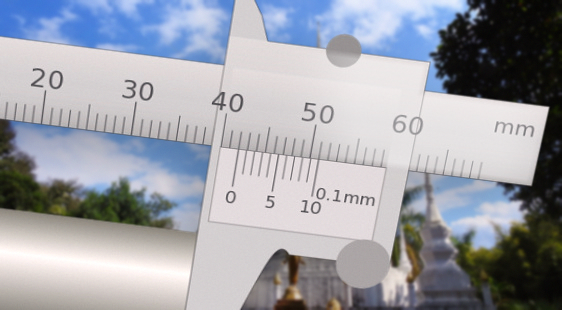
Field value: 42.0 mm
